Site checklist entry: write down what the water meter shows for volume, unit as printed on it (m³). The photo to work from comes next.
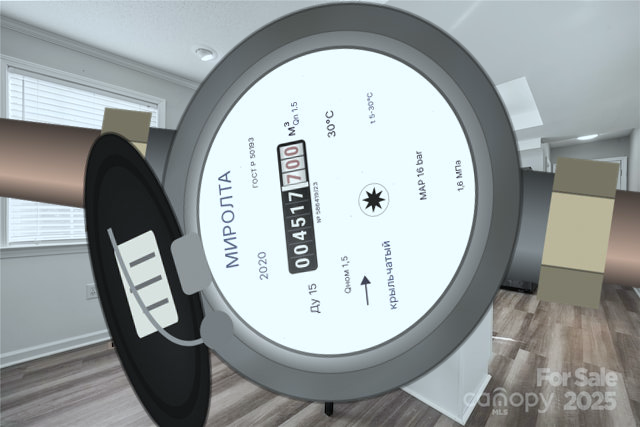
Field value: 4517.700 m³
